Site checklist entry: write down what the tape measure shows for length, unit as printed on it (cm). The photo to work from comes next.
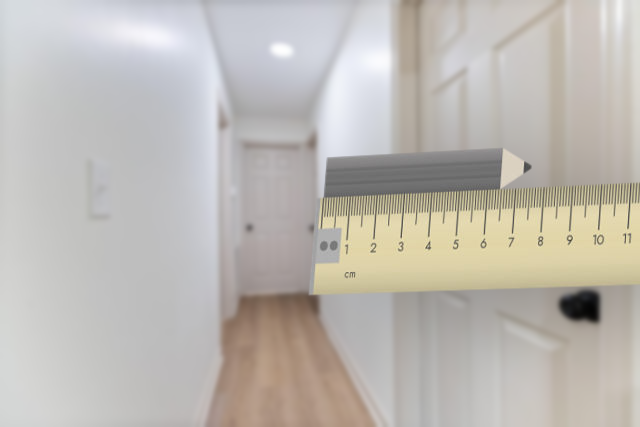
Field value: 7.5 cm
